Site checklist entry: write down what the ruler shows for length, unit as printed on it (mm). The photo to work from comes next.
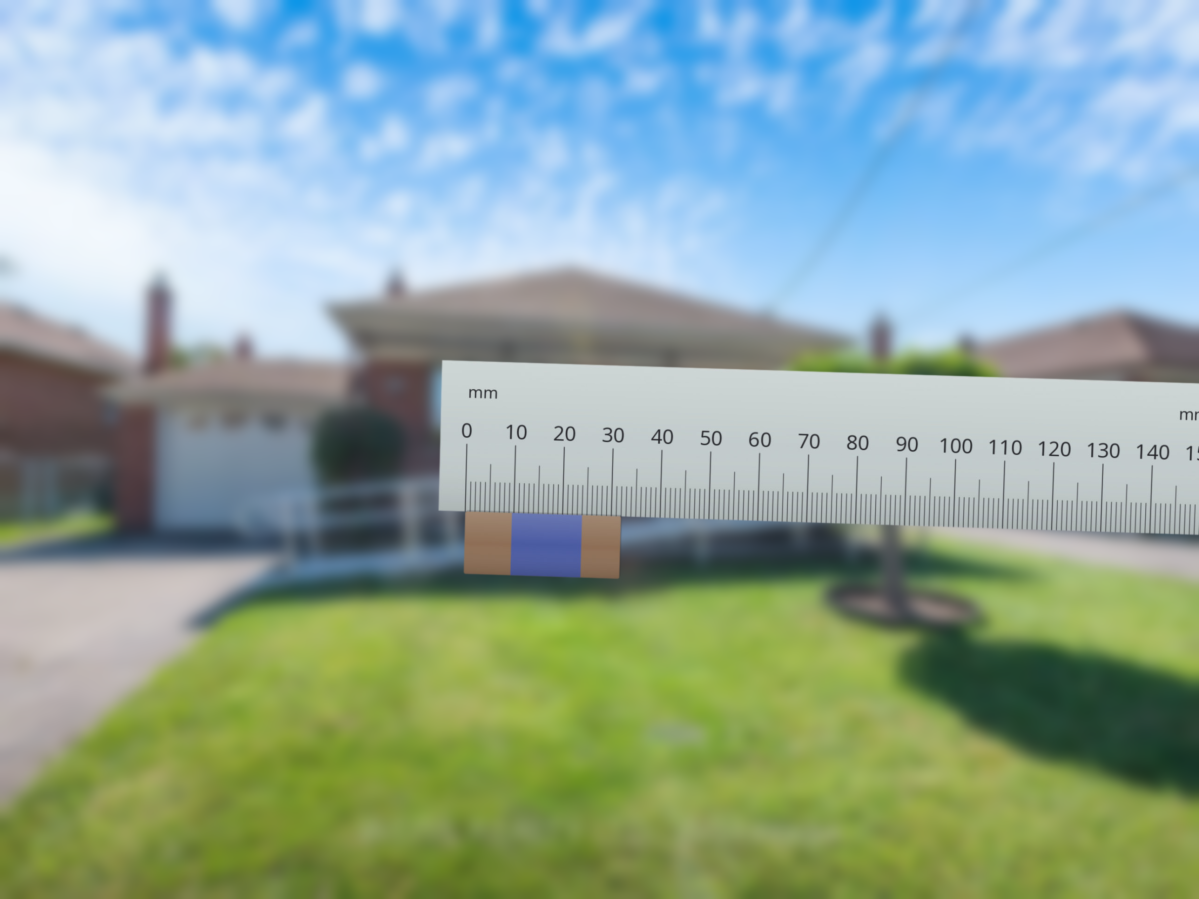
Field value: 32 mm
